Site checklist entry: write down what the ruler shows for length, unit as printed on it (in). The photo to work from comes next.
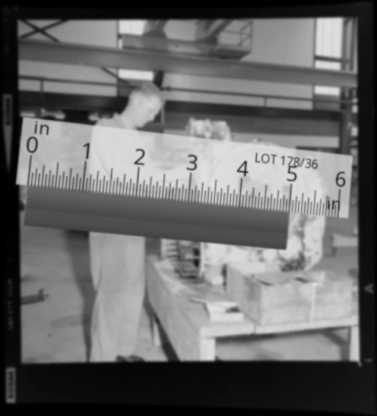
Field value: 5 in
